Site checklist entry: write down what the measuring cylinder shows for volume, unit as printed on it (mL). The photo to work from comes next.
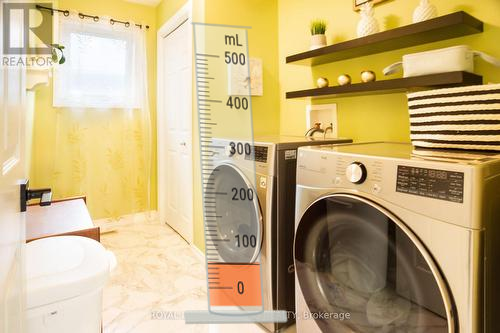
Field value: 50 mL
